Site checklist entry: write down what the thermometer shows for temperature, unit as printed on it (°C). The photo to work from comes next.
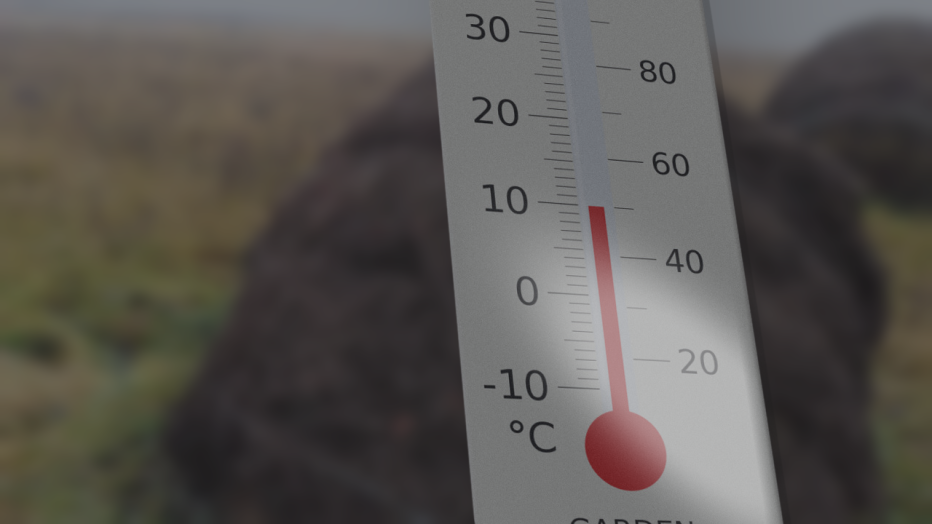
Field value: 10 °C
